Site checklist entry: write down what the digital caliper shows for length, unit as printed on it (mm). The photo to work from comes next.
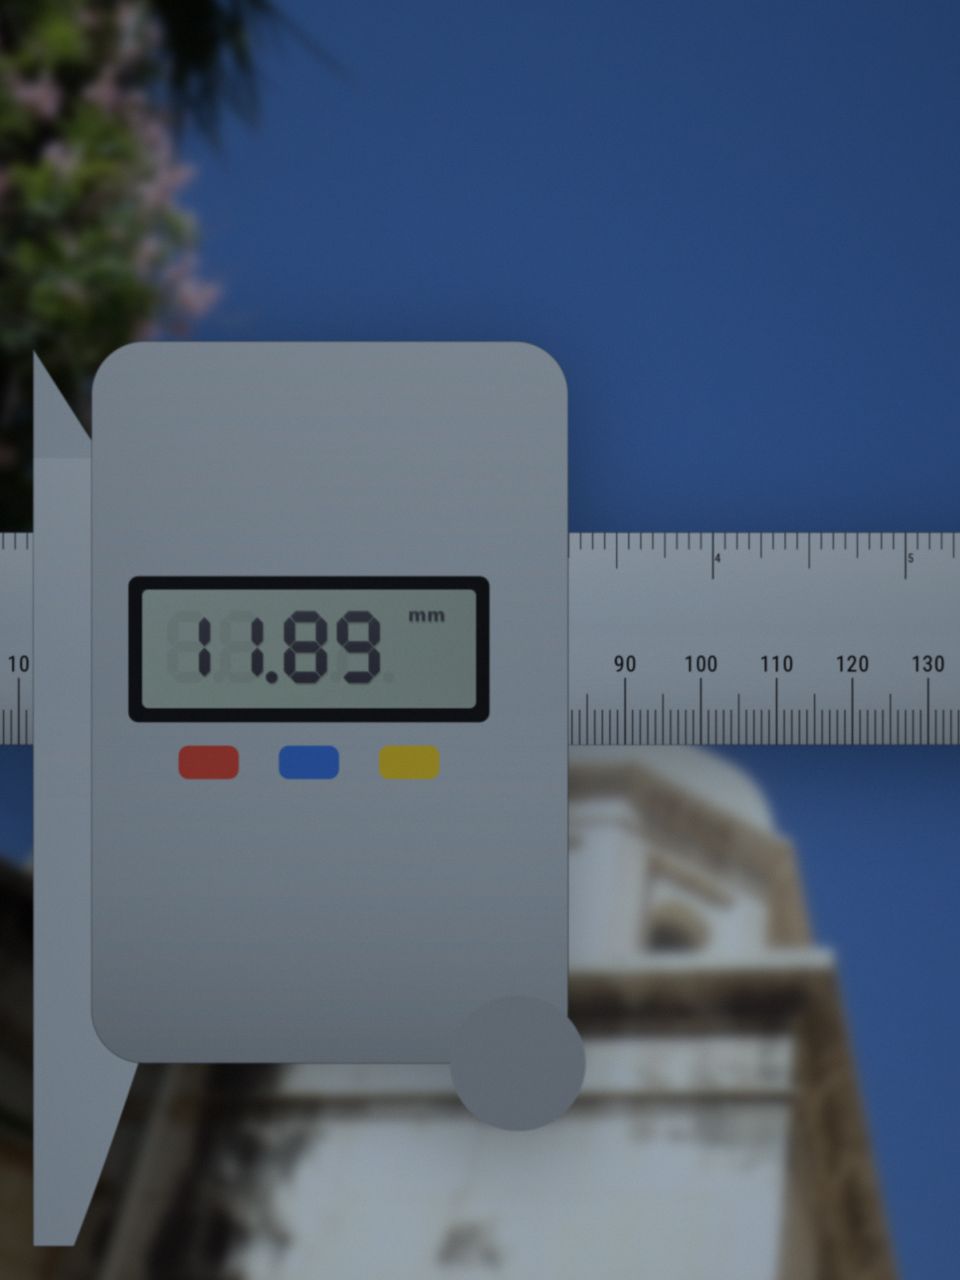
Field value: 11.89 mm
